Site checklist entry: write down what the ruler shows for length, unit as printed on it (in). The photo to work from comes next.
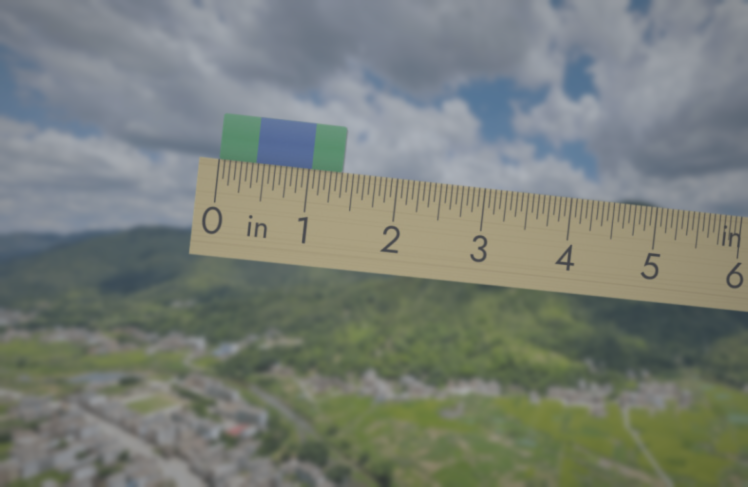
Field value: 1.375 in
